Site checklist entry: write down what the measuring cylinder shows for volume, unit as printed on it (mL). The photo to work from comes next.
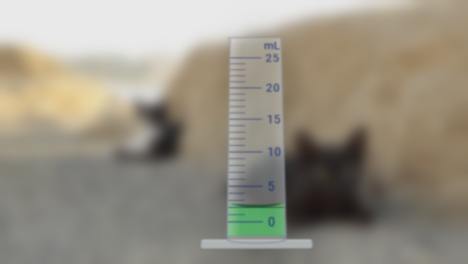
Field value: 2 mL
